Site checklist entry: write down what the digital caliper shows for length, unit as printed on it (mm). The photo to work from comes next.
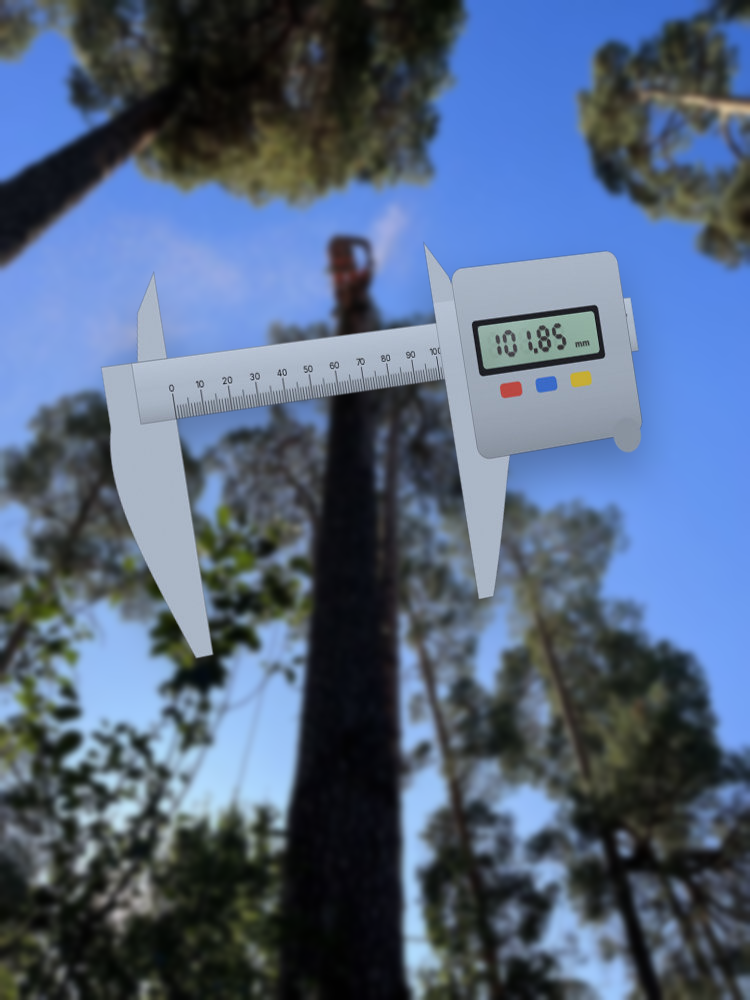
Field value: 101.85 mm
